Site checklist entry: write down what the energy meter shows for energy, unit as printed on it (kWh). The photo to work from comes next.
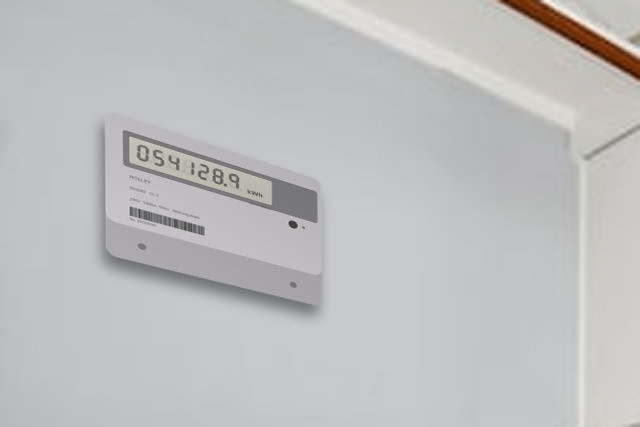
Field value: 54128.9 kWh
